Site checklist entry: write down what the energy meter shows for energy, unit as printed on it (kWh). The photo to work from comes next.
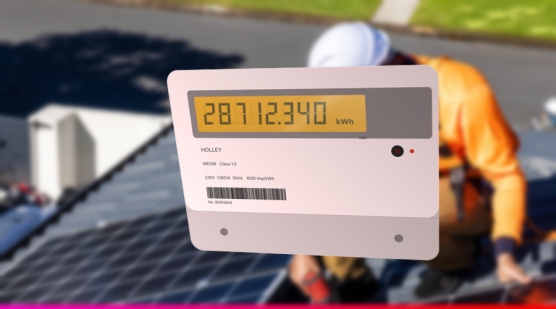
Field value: 28712.340 kWh
